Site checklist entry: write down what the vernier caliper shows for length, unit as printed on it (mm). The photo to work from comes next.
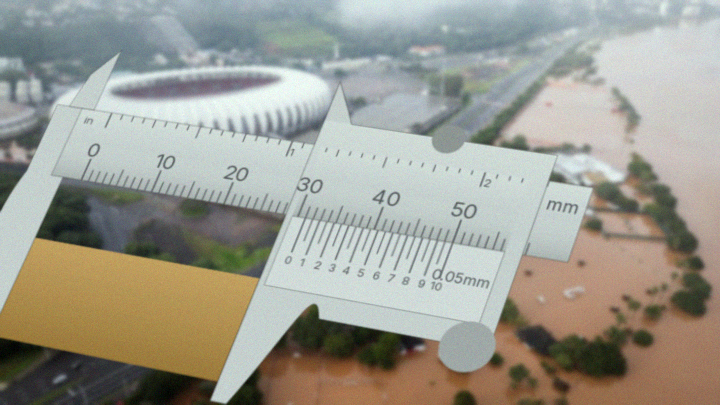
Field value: 31.0 mm
